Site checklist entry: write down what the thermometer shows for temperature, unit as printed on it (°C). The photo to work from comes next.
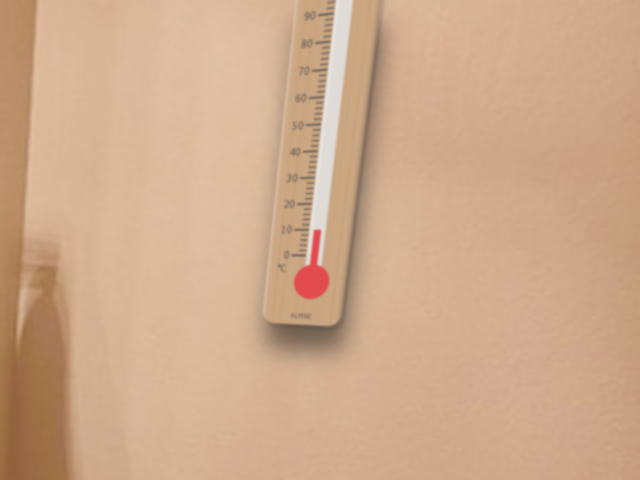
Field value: 10 °C
